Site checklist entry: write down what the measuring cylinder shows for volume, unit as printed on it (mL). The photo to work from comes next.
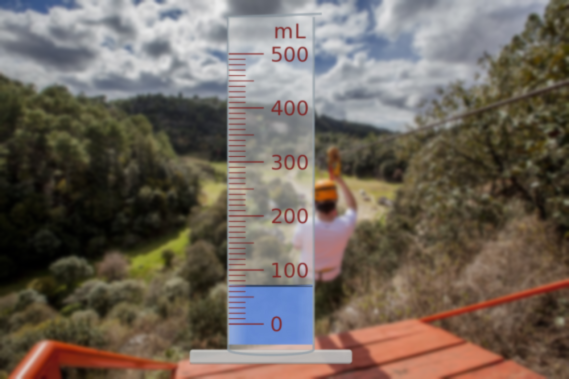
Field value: 70 mL
